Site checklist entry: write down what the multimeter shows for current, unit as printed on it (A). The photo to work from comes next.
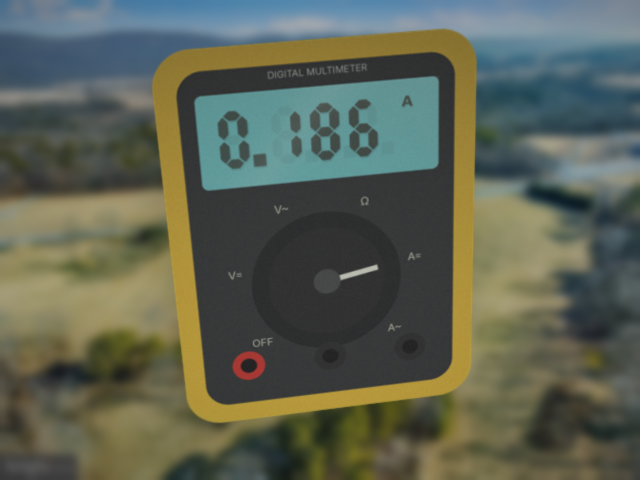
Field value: 0.186 A
